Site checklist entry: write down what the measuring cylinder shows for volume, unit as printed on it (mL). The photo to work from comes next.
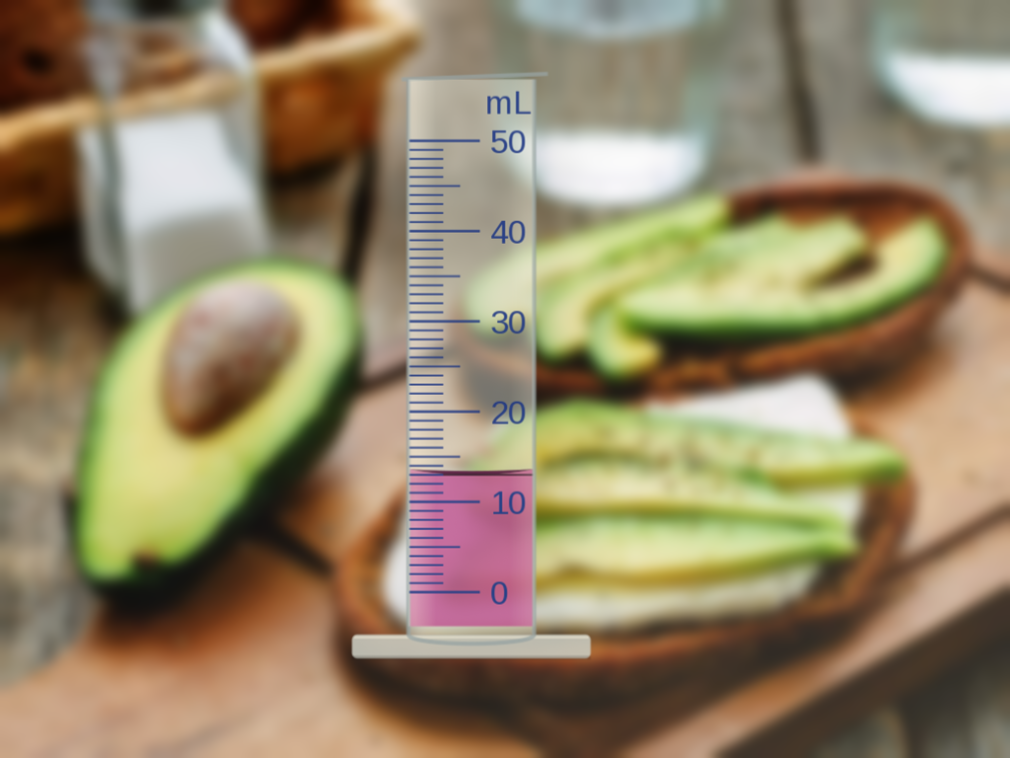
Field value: 13 mL
